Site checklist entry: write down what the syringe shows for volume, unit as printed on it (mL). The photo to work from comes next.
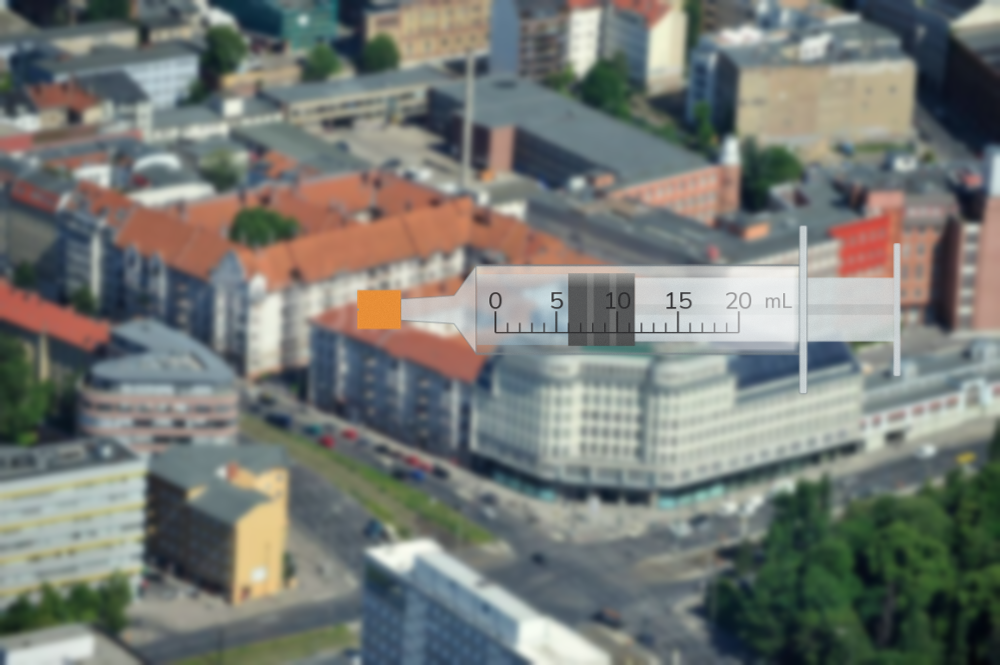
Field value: 6 mL
